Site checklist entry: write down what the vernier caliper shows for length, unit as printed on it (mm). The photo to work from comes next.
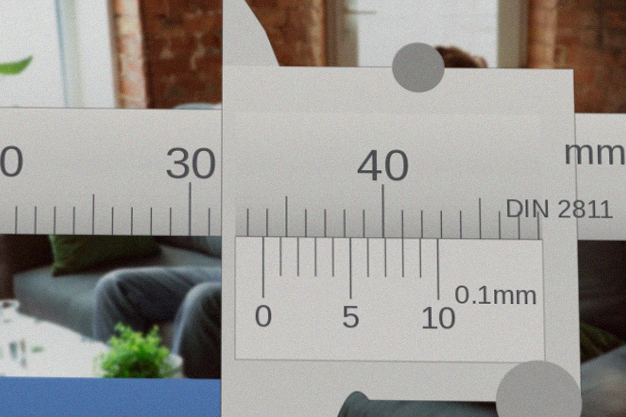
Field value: 33.8 mm
